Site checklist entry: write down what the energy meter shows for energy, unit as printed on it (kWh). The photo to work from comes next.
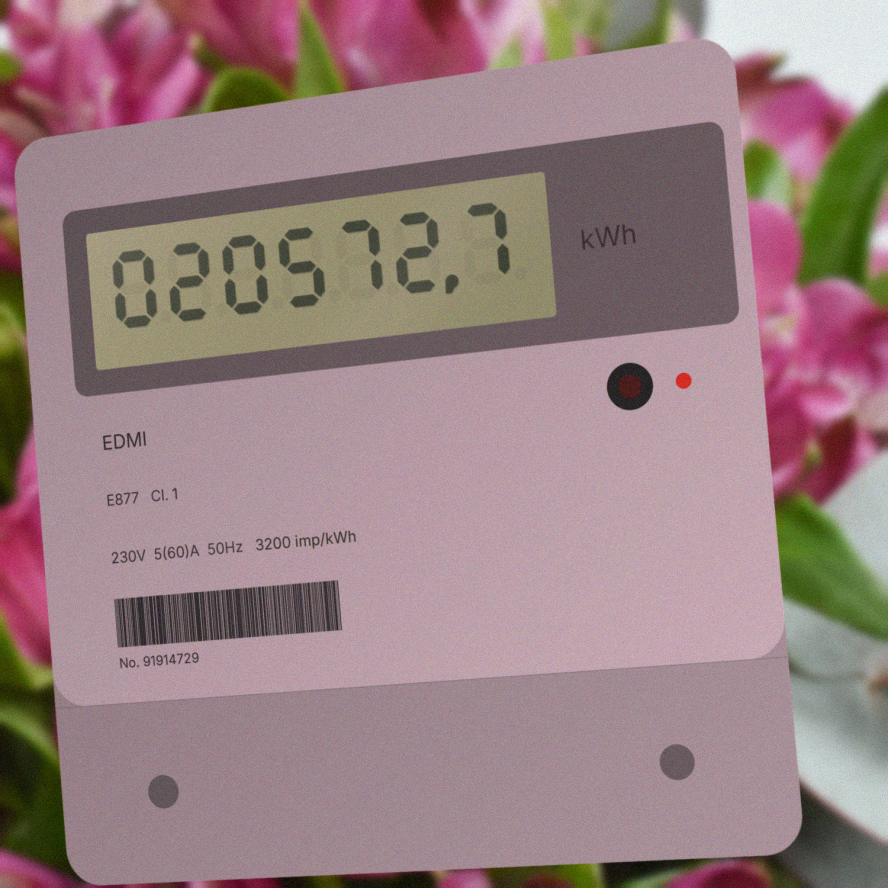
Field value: 20572.7 kWh
